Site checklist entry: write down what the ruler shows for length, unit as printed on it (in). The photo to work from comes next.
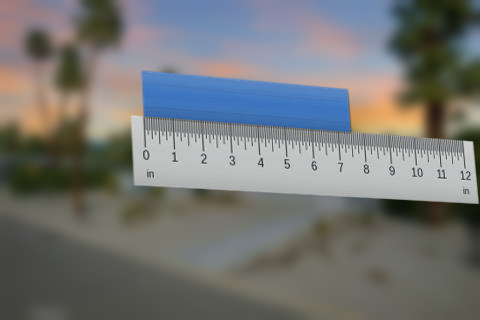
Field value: 7.5 in
